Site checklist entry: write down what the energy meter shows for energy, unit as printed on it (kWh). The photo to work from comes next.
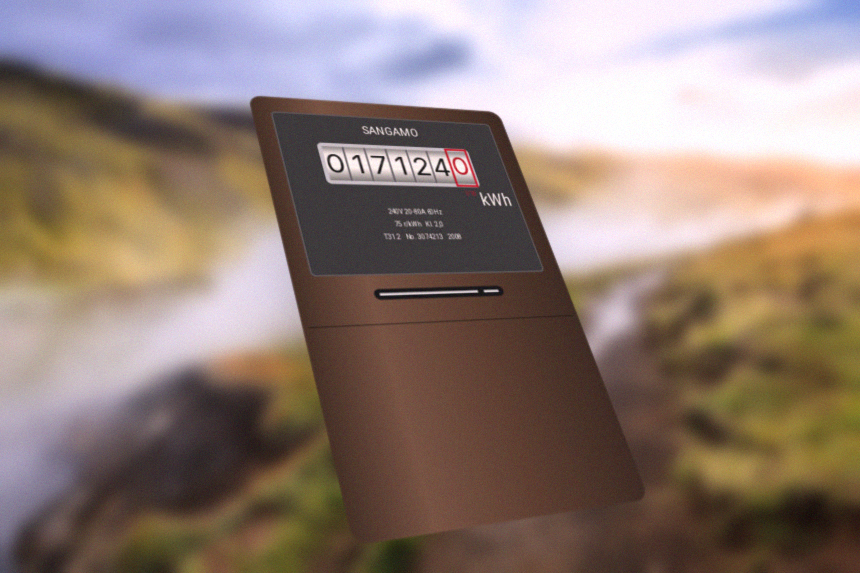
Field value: 17124.0 kWh
